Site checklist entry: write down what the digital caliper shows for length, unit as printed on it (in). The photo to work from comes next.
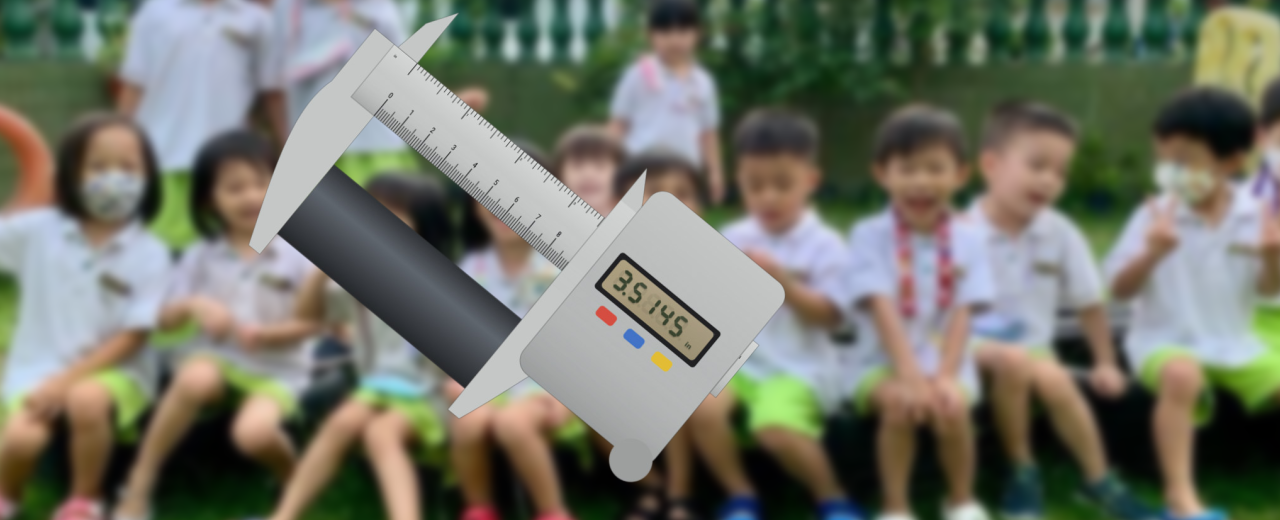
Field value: 3.5145 in
